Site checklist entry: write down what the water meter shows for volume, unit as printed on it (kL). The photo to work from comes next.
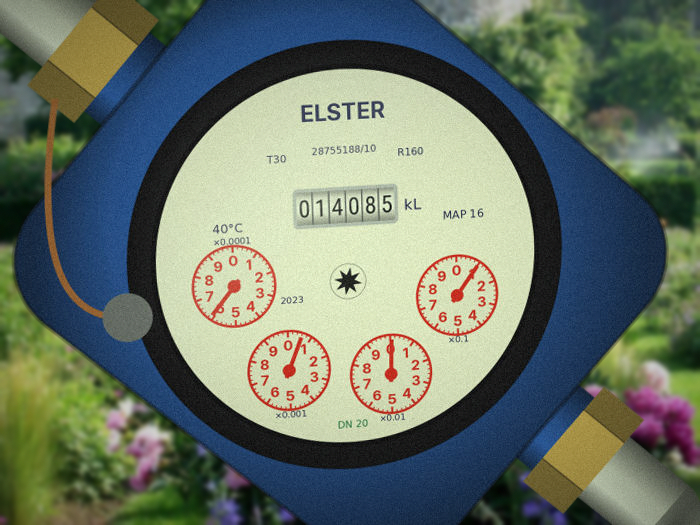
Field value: 14085.1006 kL
